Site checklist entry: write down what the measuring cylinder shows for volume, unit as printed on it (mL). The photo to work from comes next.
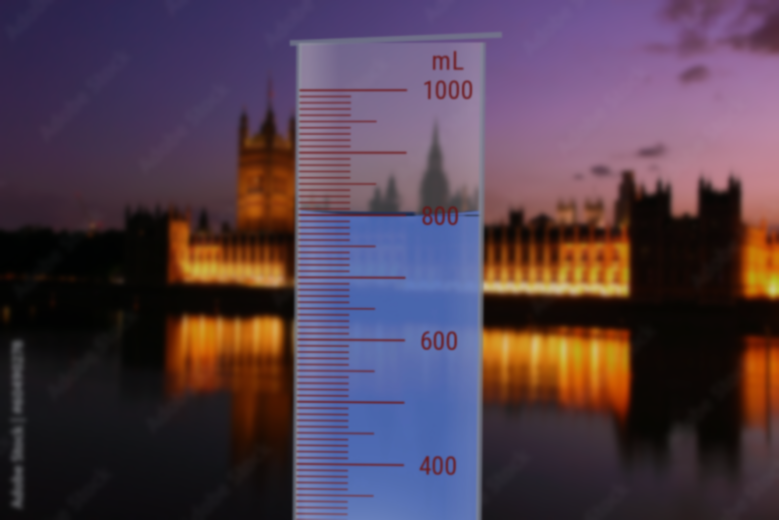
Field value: 800 mL
